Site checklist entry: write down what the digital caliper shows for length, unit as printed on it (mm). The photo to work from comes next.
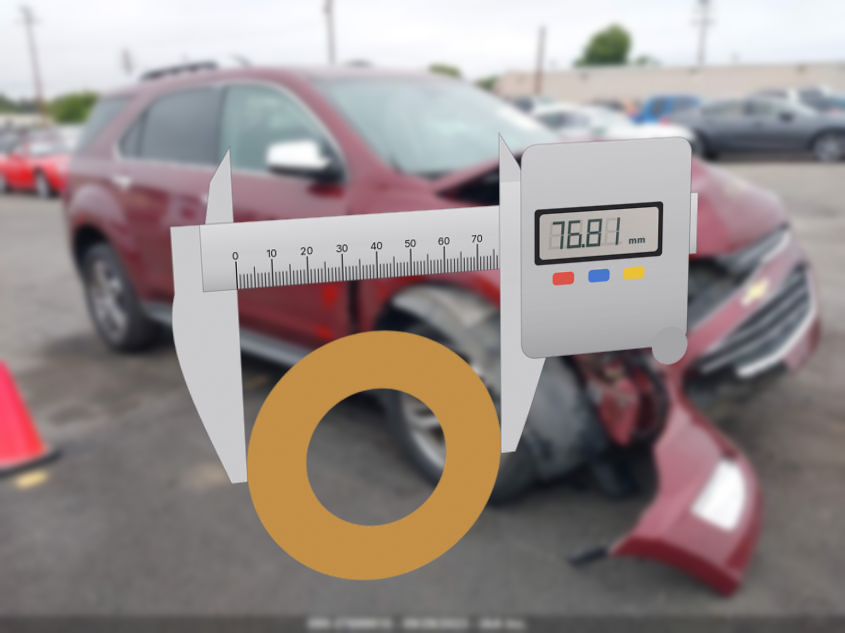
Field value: 76.81 mm
